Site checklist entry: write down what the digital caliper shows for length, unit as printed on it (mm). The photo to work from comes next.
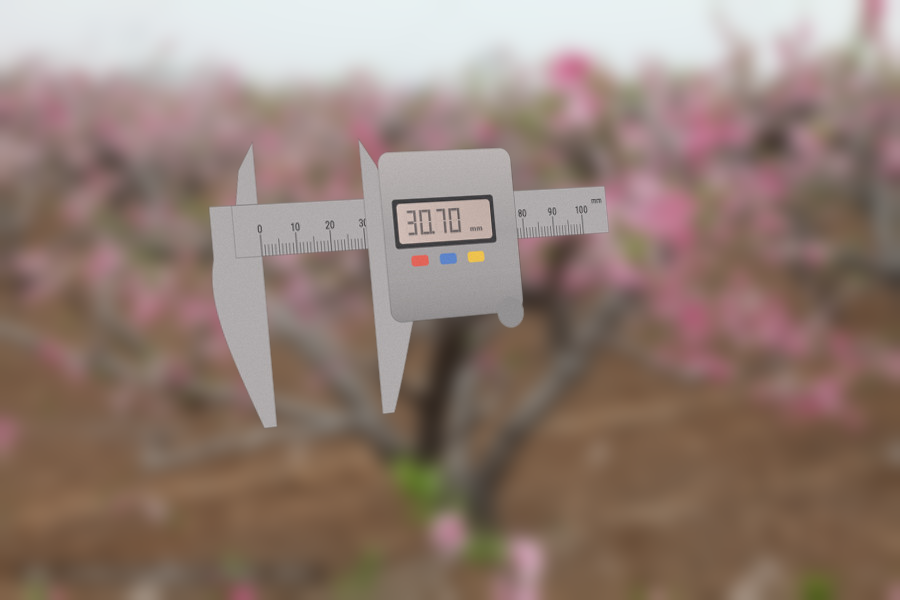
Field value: 30.70 mm
